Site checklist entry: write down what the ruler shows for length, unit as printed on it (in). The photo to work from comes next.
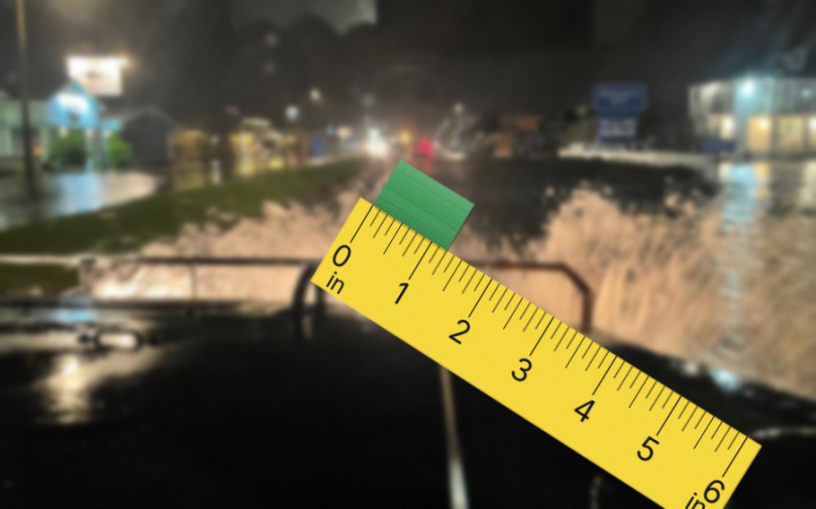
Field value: 1.25 in
